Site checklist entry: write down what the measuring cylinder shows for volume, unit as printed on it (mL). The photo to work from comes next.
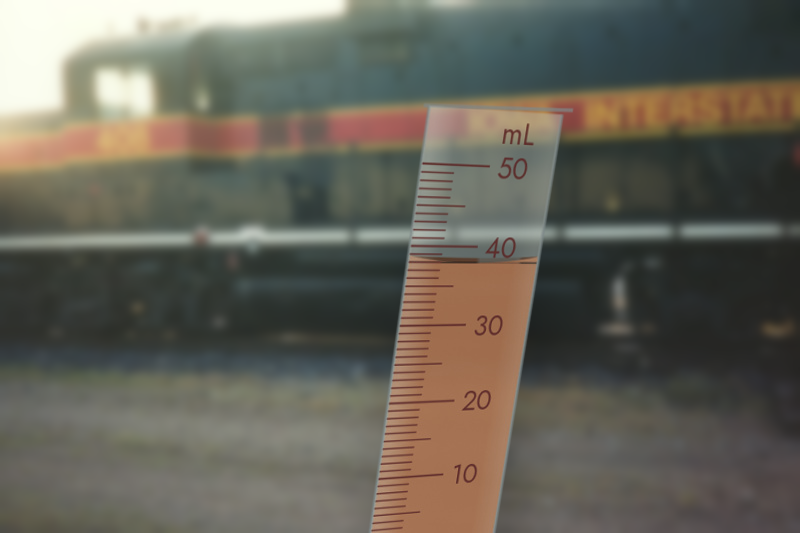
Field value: 38 mL
